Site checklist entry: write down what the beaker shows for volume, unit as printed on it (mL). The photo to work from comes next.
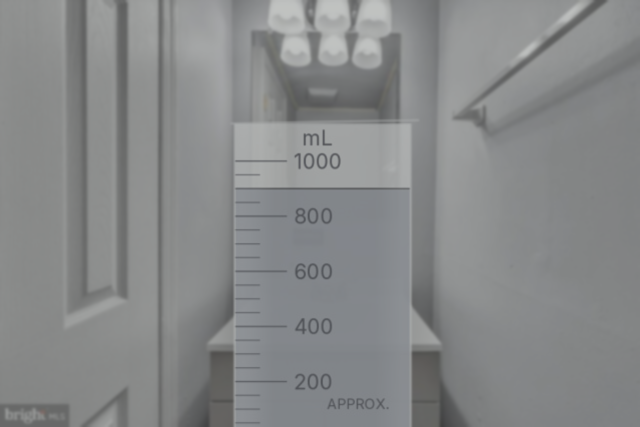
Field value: 900 mL
